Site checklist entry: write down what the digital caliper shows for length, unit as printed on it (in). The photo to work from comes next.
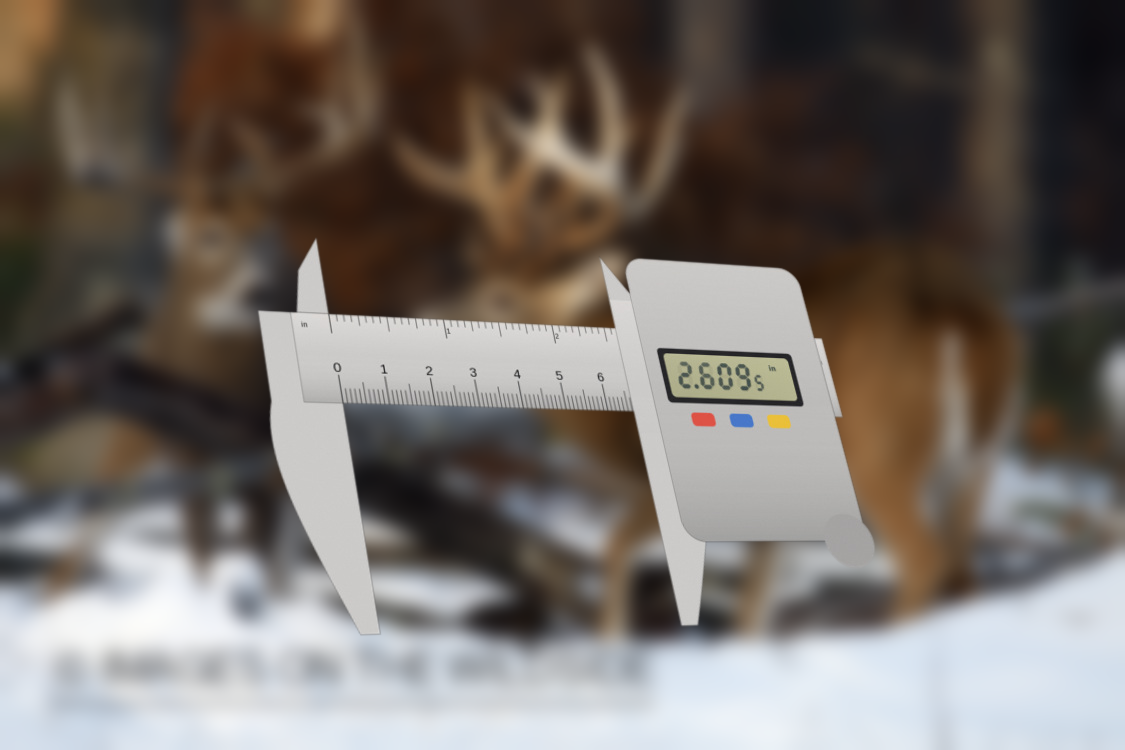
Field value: 2.6095 in
